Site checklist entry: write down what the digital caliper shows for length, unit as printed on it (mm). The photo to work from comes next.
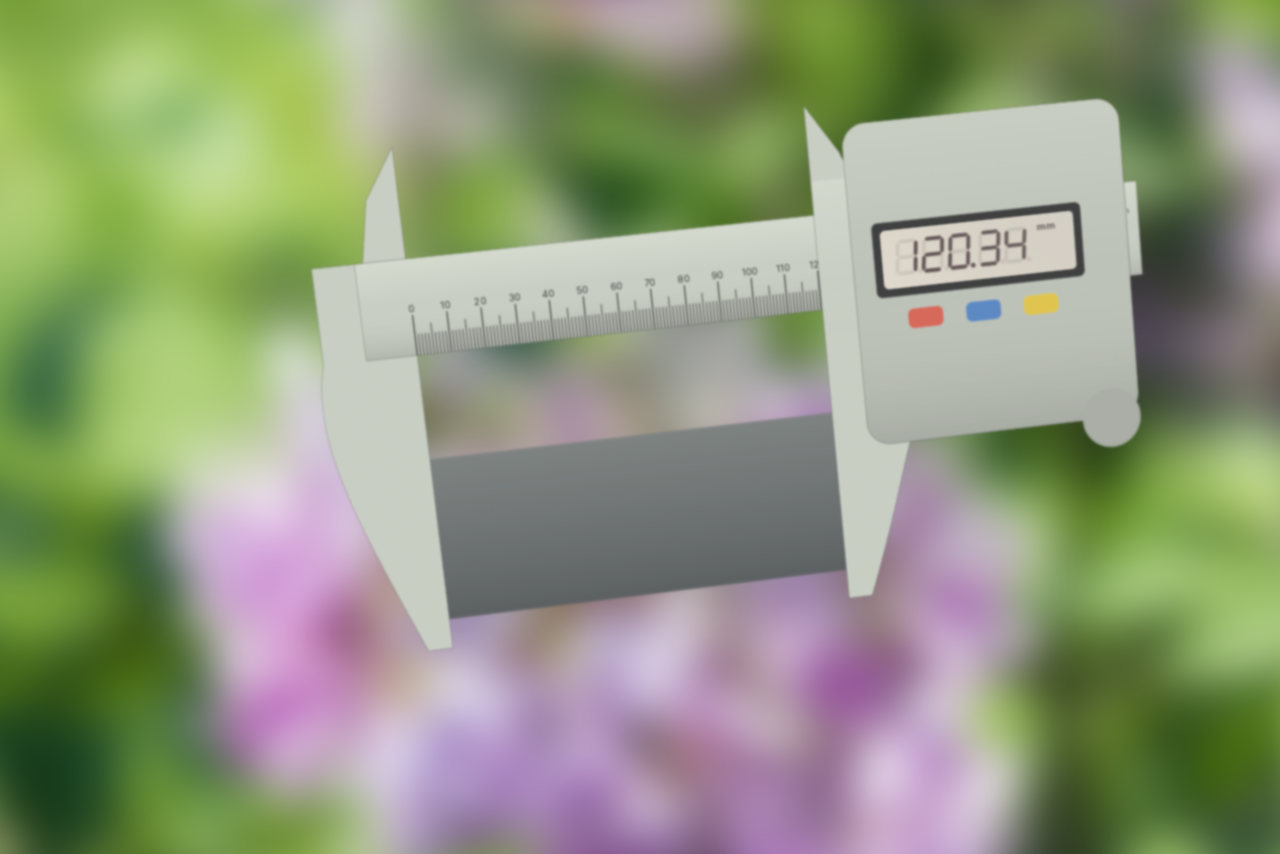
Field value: 120.34 mm
